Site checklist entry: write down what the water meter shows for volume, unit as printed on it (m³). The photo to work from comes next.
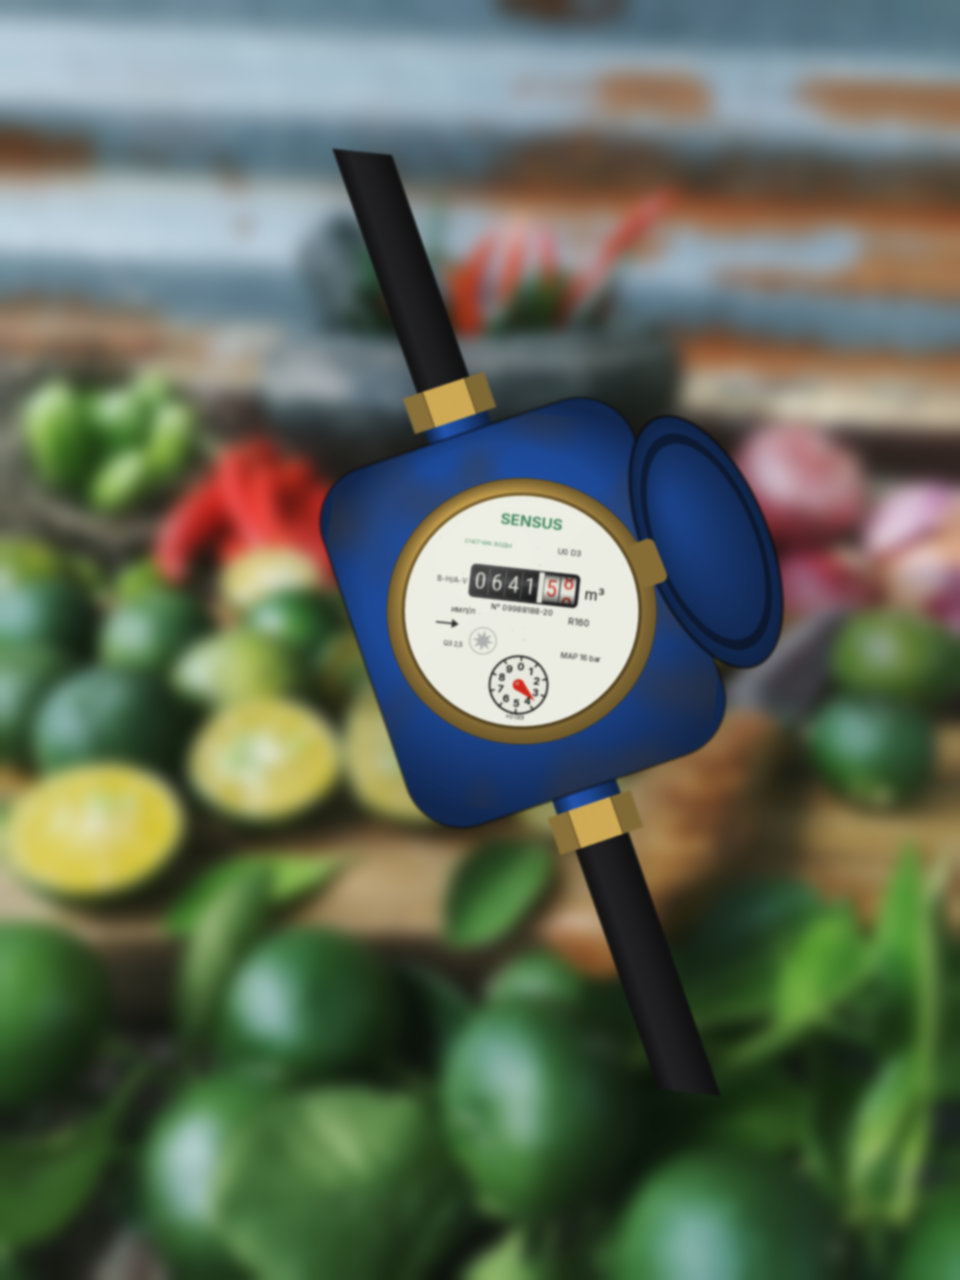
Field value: 641.583 m³
